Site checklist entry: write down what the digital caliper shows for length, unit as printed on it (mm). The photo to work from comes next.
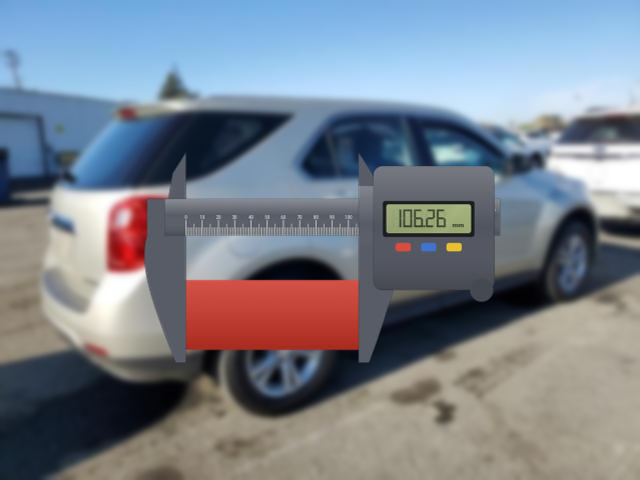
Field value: 106.26 mm
